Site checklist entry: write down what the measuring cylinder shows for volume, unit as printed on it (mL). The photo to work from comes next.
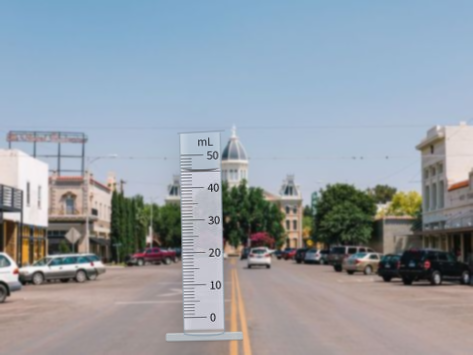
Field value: 45 mL
